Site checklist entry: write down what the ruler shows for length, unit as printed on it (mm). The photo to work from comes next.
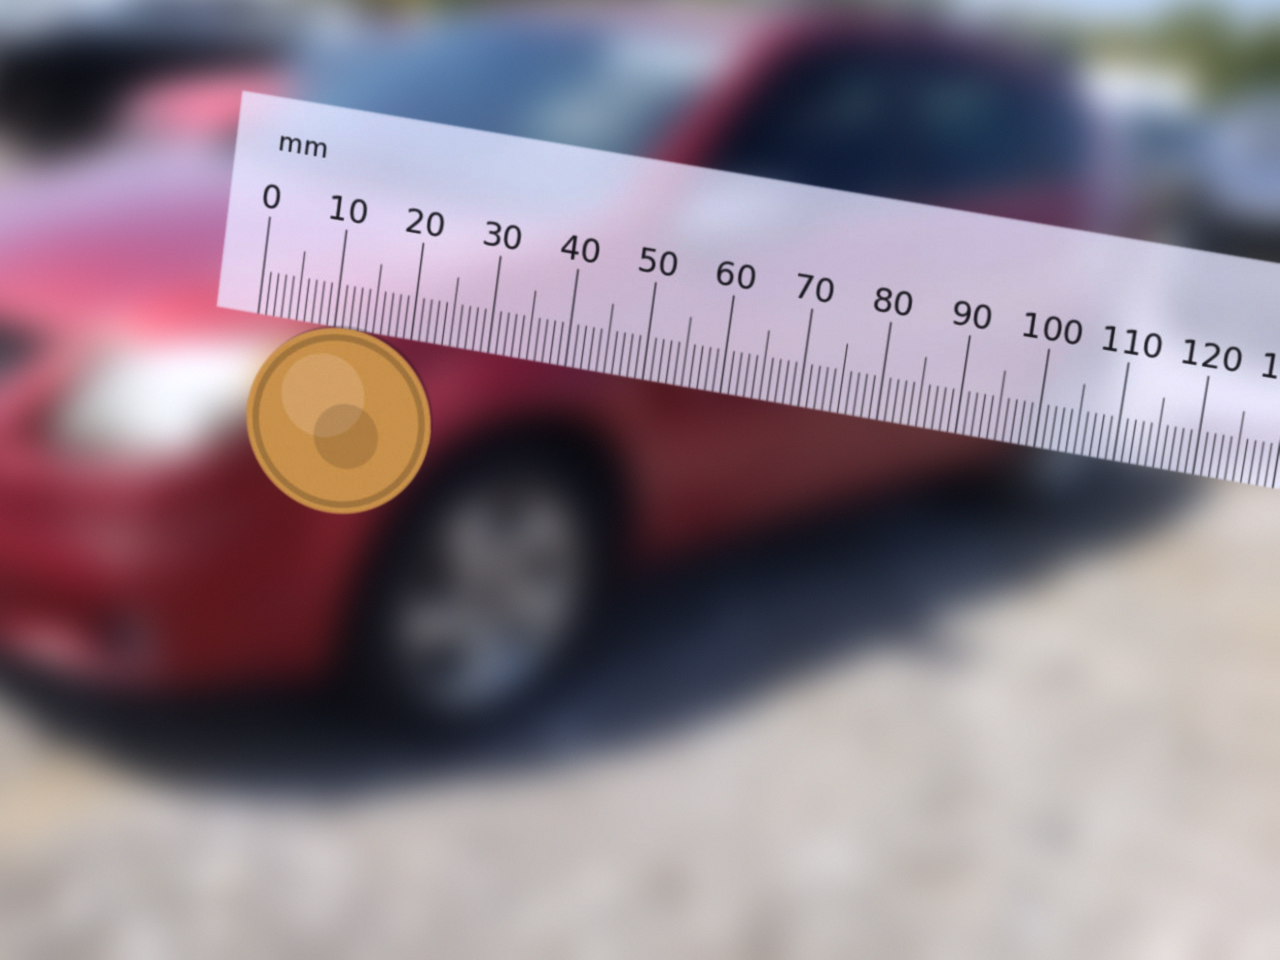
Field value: 24 mm
